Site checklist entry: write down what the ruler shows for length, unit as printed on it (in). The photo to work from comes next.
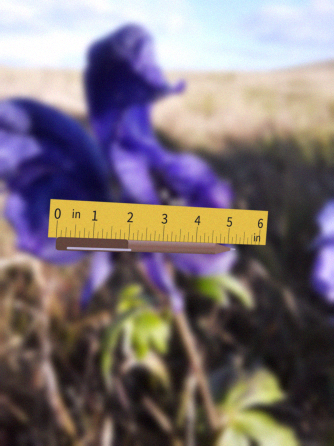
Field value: 5.25 in
